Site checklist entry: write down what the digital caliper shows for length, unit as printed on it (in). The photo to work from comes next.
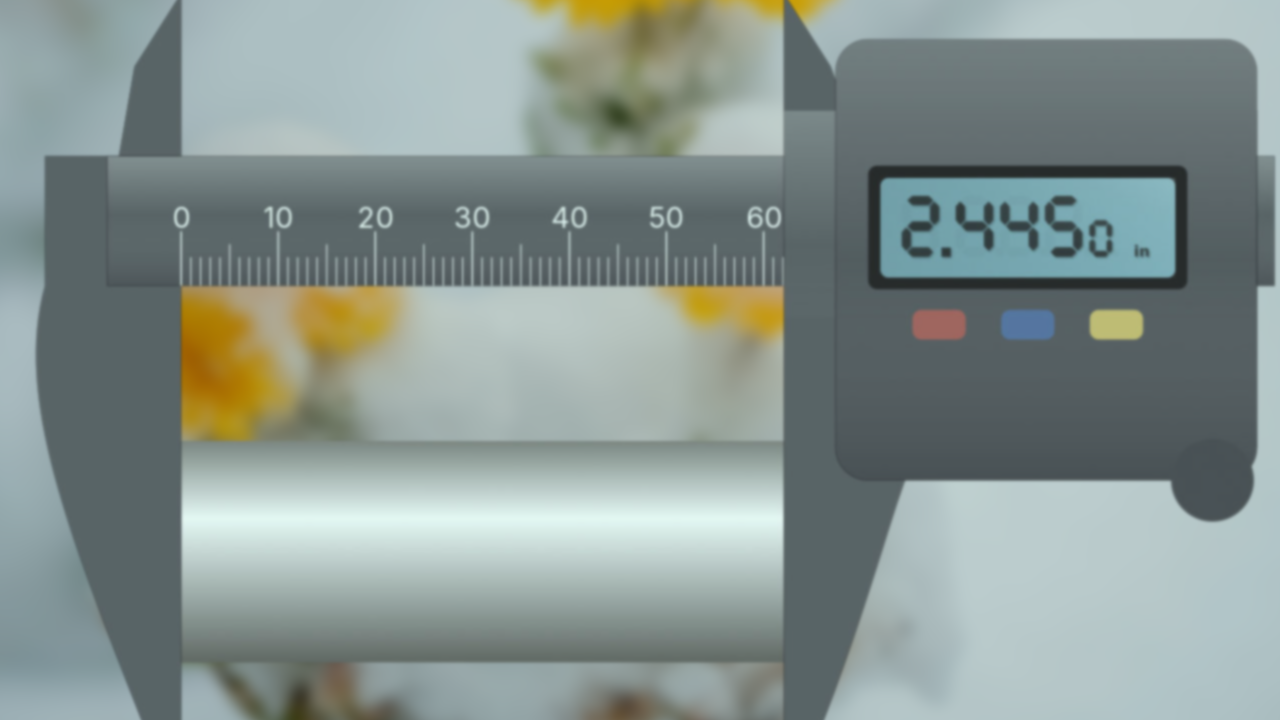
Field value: 2.4450 in
